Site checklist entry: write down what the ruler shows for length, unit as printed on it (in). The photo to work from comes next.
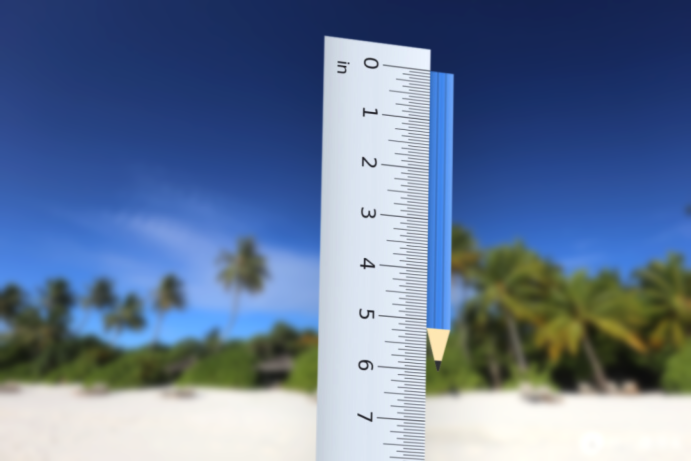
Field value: 6 in
